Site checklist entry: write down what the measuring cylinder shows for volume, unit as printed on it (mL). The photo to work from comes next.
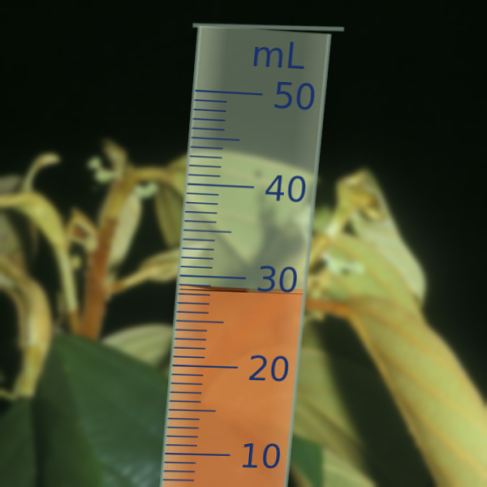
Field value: 28.5 mL
